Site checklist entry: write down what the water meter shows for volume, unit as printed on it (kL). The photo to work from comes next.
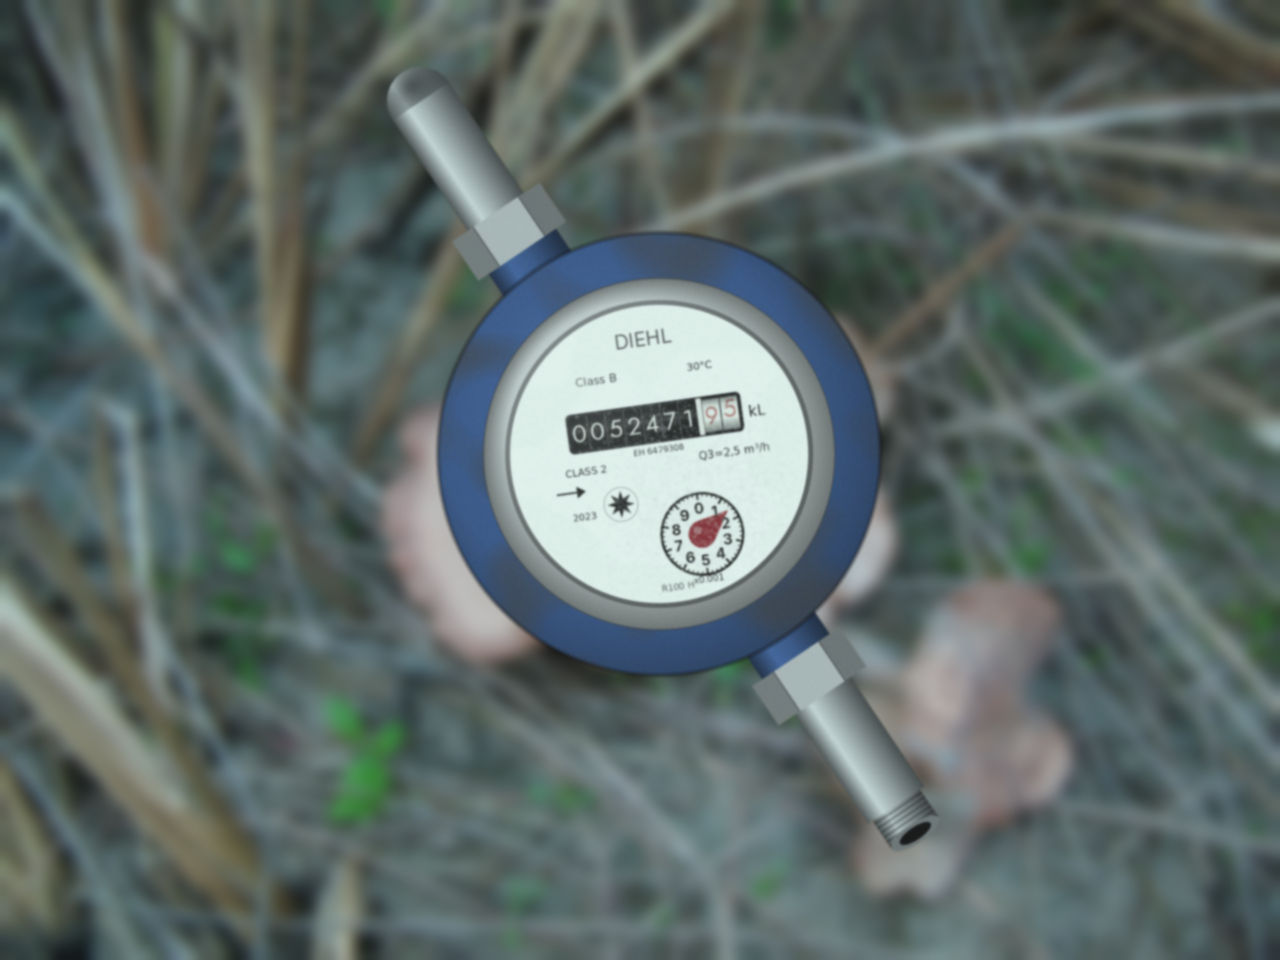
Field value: 52471.951 kL
